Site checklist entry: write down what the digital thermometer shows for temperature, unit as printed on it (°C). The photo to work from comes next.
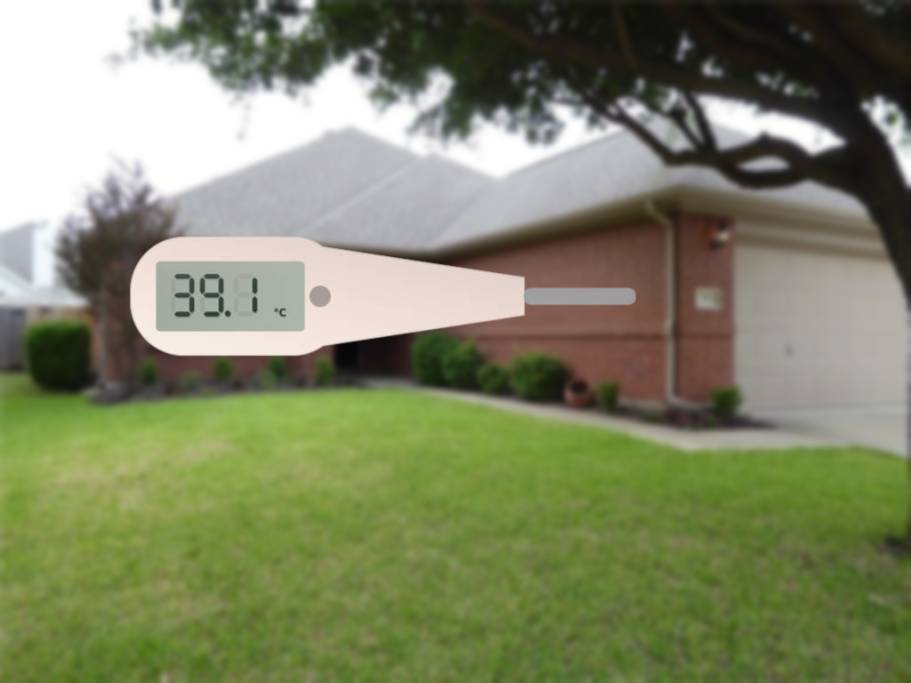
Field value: 39.1 °C
